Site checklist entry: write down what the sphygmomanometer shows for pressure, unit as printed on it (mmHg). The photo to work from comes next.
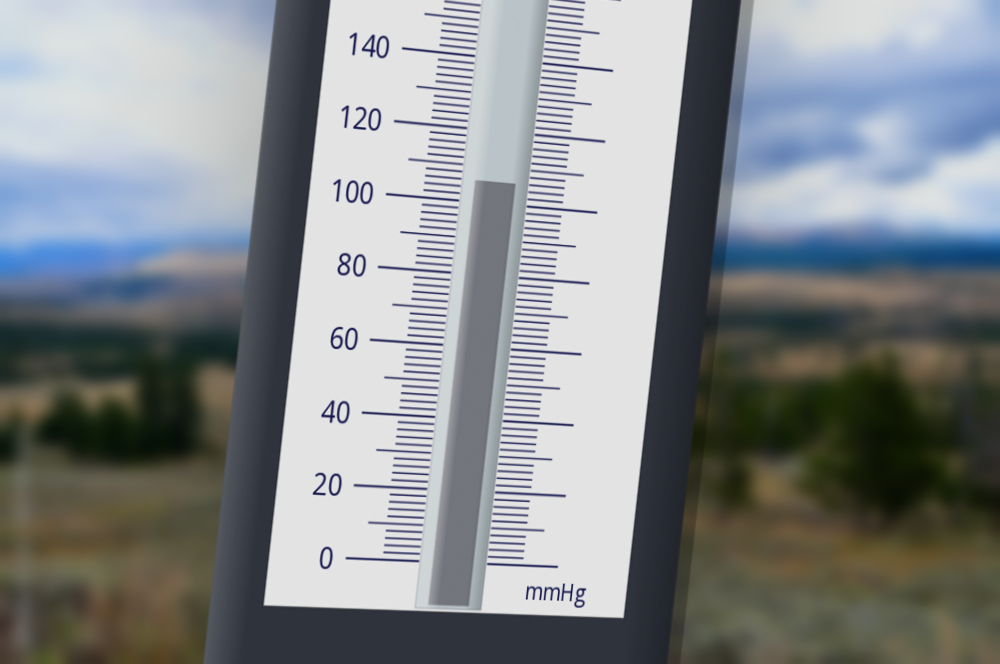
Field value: 106 mmHg
